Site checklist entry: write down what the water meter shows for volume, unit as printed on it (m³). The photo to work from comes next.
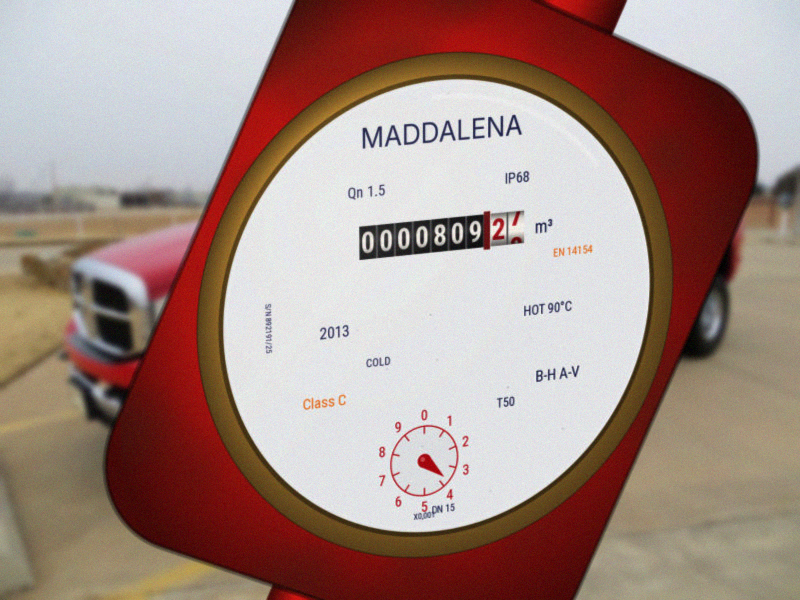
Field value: 809.273 m³
